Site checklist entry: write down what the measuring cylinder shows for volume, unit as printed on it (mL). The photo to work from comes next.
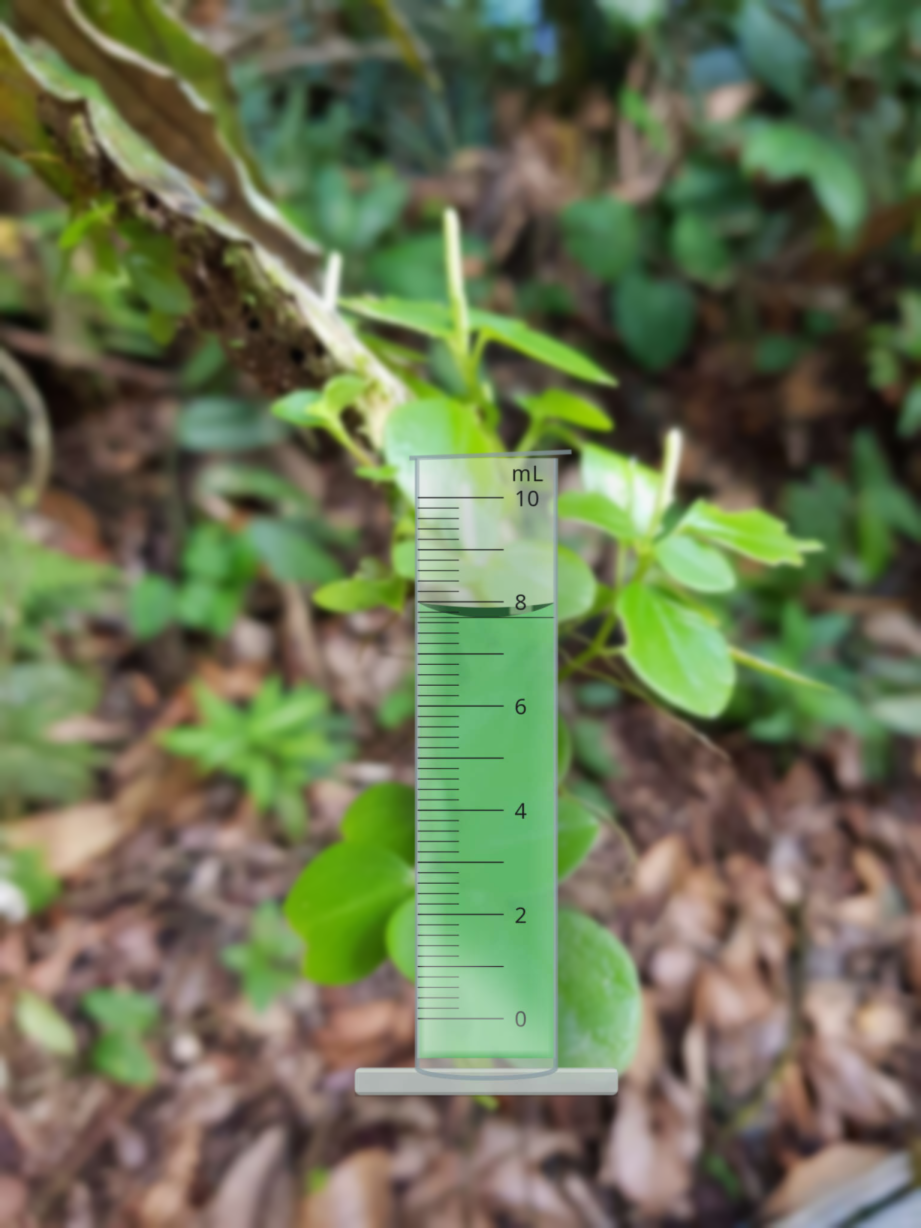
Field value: 7.7 mL
